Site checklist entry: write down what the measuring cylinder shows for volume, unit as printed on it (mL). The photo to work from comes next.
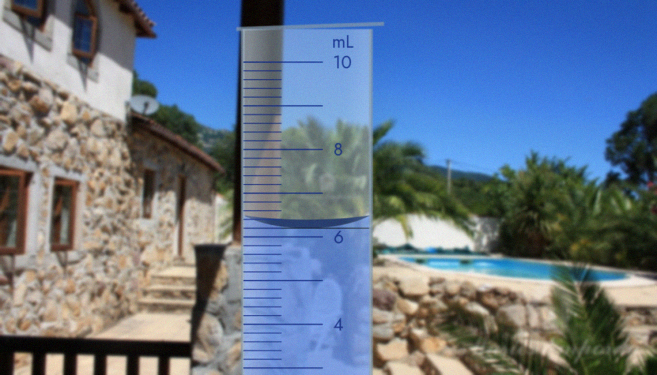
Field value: 6.2 mL
